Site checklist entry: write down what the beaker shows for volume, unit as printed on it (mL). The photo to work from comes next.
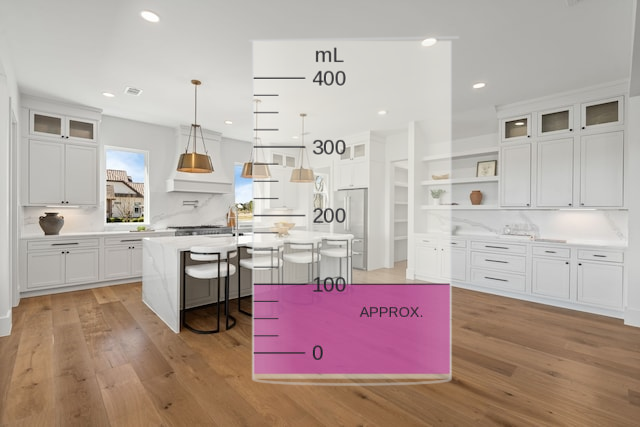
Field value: 100 mL
